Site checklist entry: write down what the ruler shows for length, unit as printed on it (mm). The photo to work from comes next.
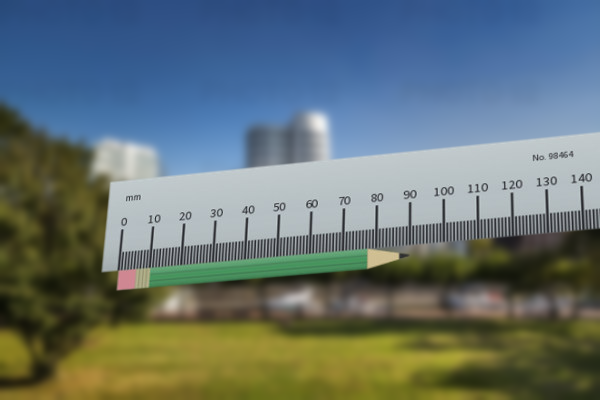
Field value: 90 mm
